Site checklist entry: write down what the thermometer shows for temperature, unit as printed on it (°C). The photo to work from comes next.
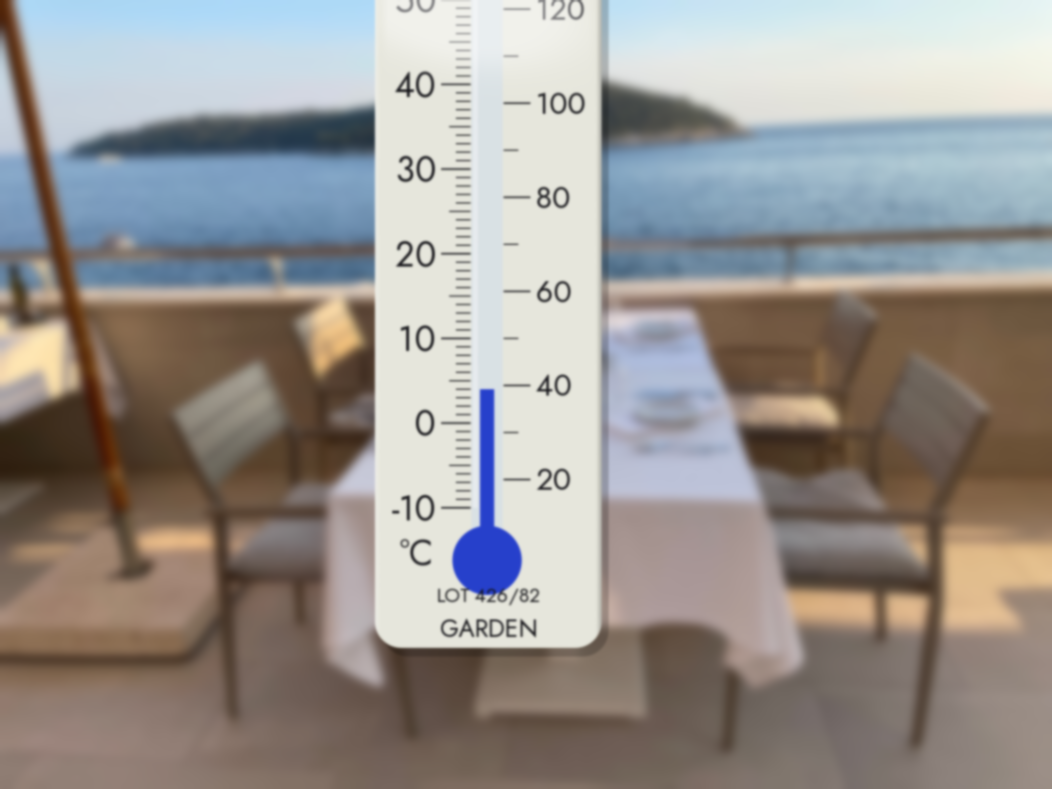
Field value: 4 °C
